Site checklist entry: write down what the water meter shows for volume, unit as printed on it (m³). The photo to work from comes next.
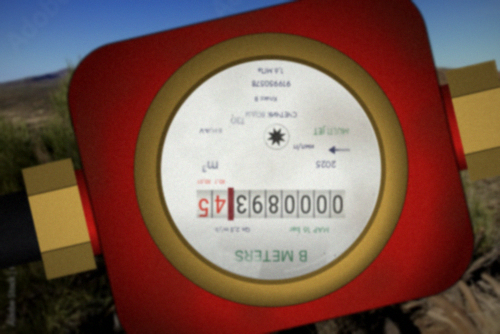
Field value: 893.45 m³
